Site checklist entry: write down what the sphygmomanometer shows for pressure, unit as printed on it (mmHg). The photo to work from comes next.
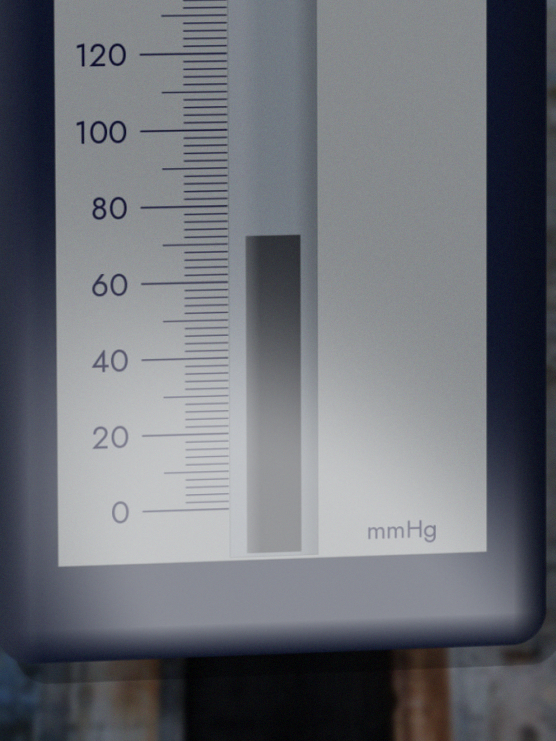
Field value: 72 mmHg
